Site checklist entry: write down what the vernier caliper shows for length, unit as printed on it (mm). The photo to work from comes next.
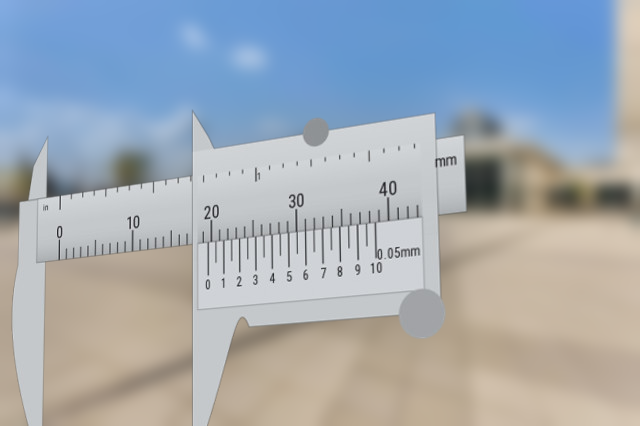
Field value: 19.6 mm
